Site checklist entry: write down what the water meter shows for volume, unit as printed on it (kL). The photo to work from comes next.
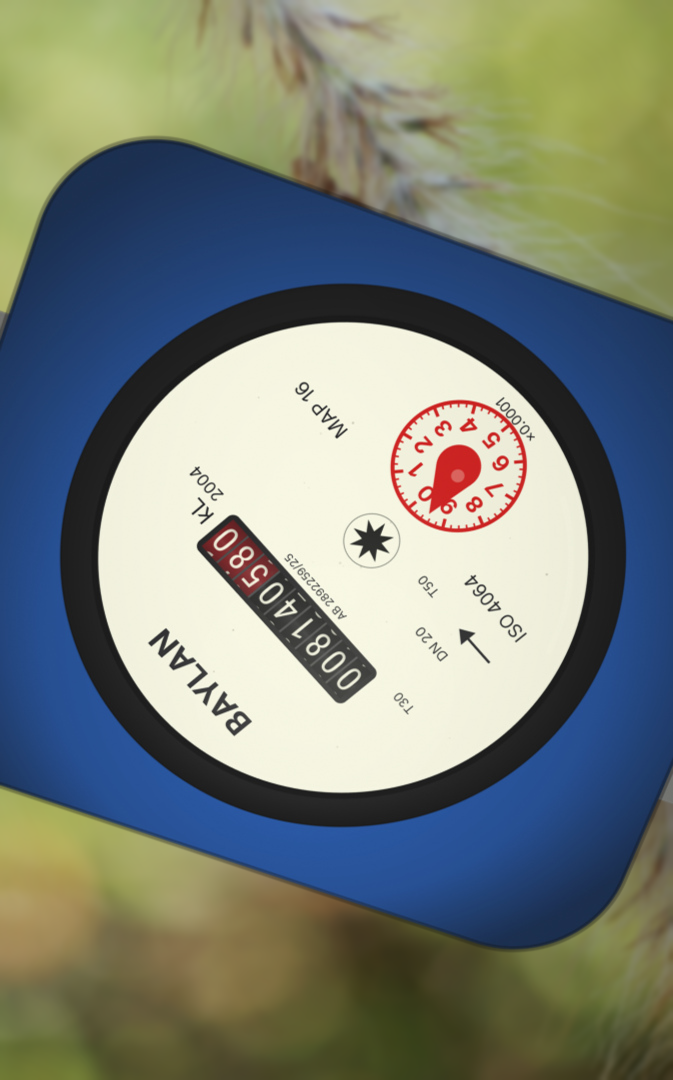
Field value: 8140.5799 kL
